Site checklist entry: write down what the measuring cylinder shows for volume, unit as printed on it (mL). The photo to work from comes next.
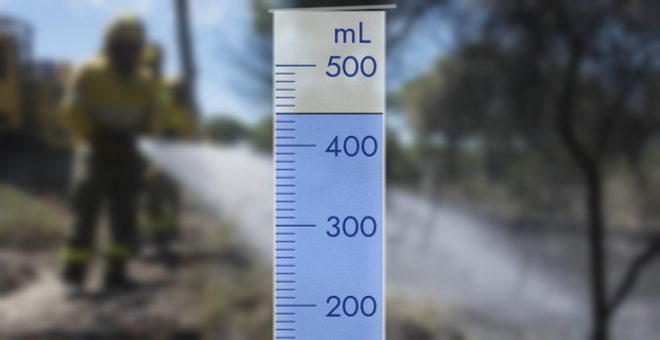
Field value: 440 mL
